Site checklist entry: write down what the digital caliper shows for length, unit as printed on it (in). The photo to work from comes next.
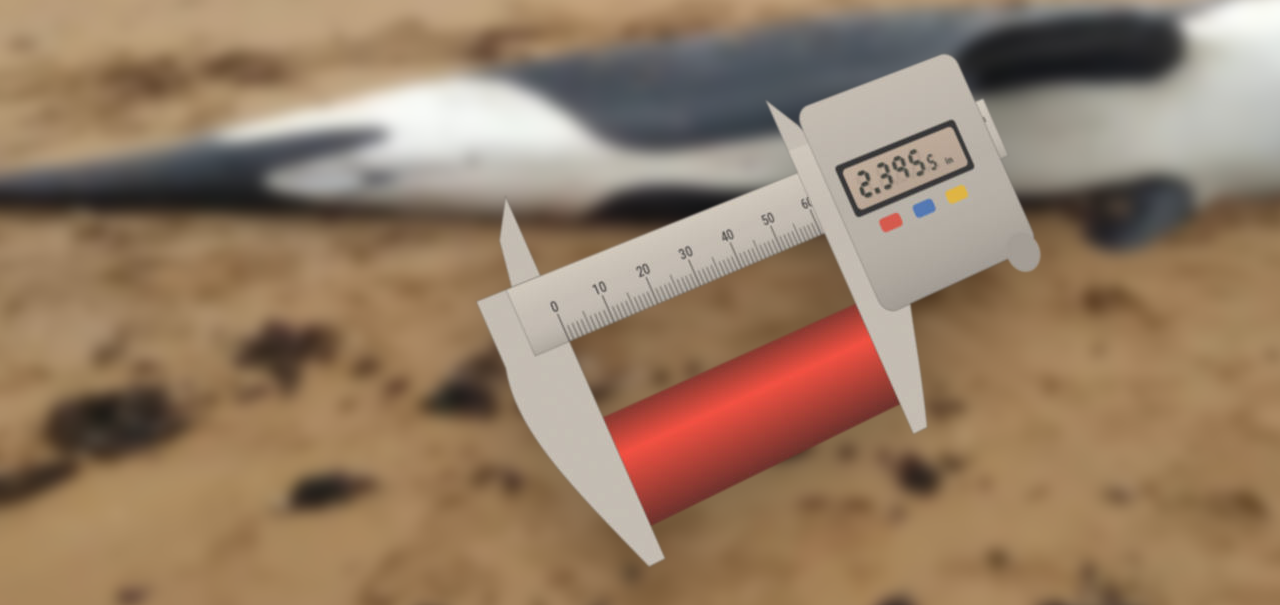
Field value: 2.3955 in
